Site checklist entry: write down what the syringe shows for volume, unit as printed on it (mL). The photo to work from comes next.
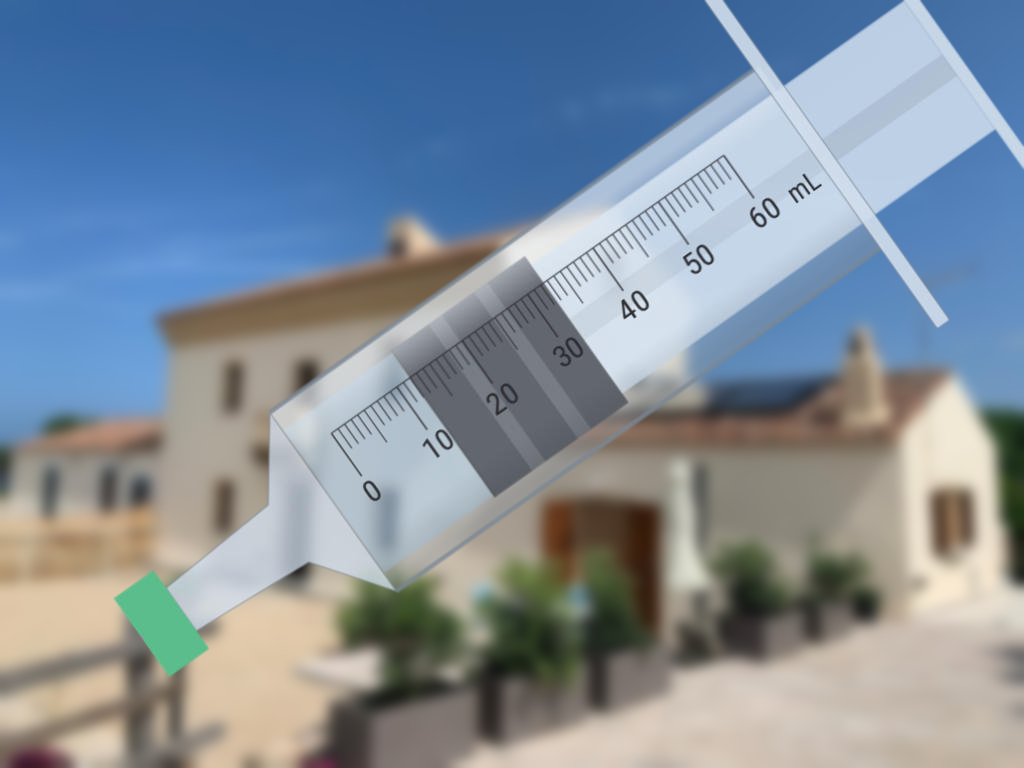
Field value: 12 mL
